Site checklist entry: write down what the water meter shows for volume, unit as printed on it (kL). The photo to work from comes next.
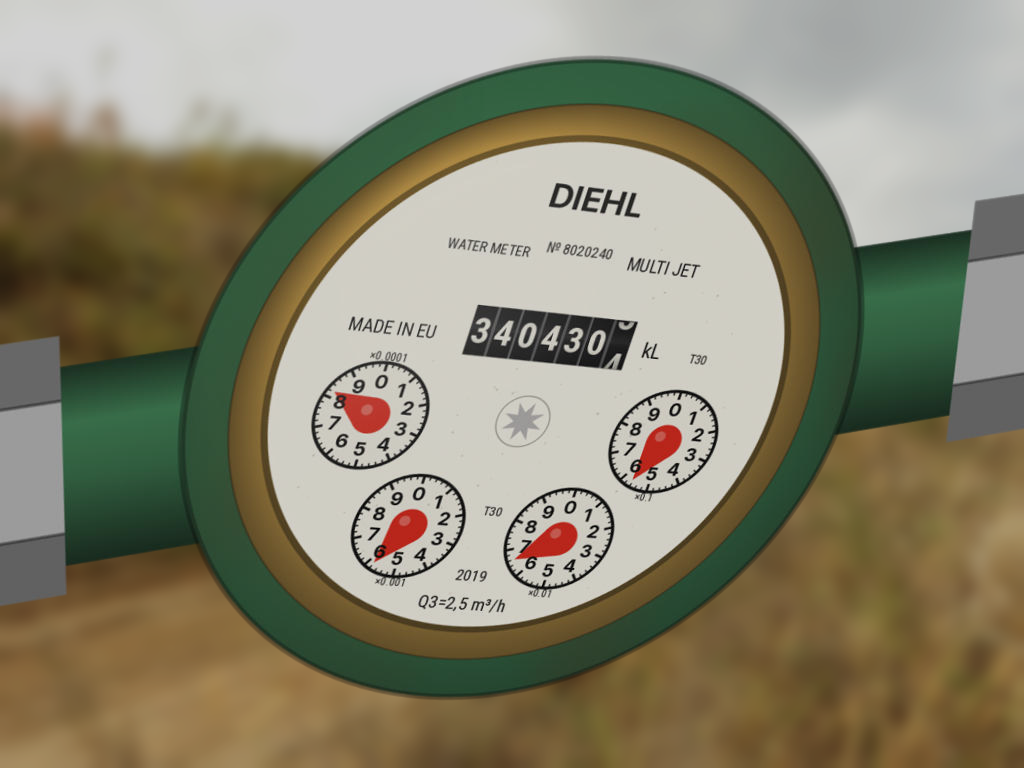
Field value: 3404303.5658 kL
